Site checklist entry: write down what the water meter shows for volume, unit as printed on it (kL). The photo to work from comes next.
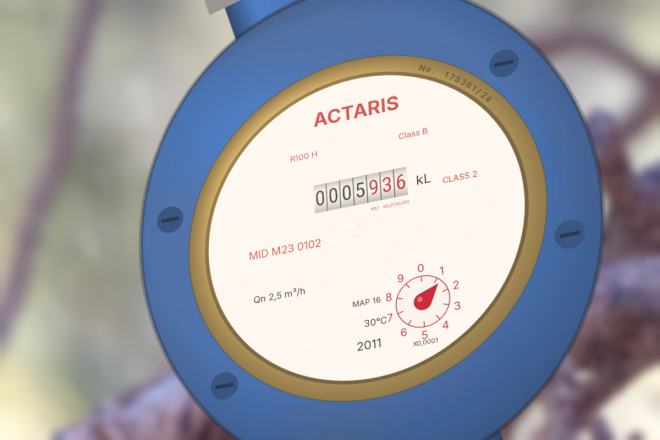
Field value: 5.9361 kL
